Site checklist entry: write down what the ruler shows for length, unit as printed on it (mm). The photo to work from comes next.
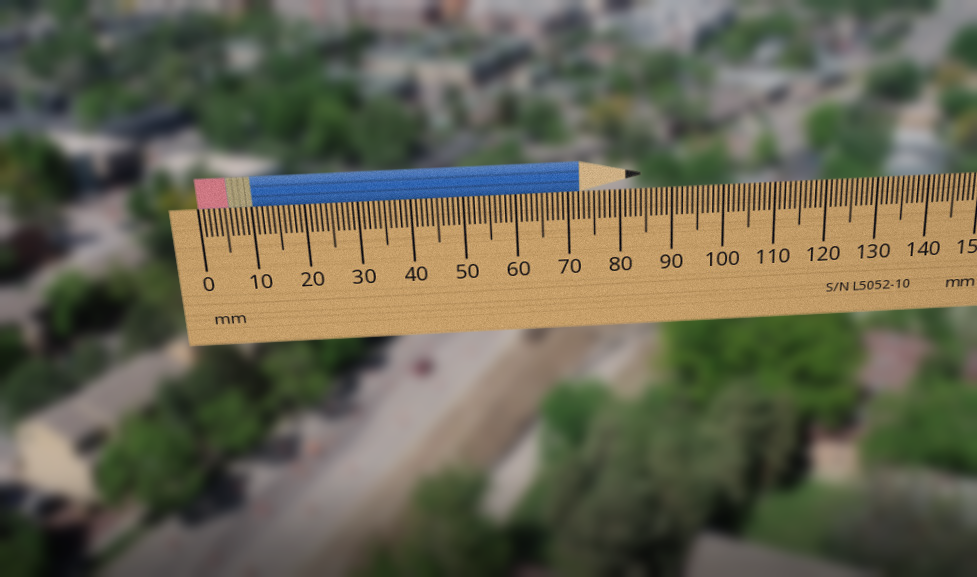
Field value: 84 mm
